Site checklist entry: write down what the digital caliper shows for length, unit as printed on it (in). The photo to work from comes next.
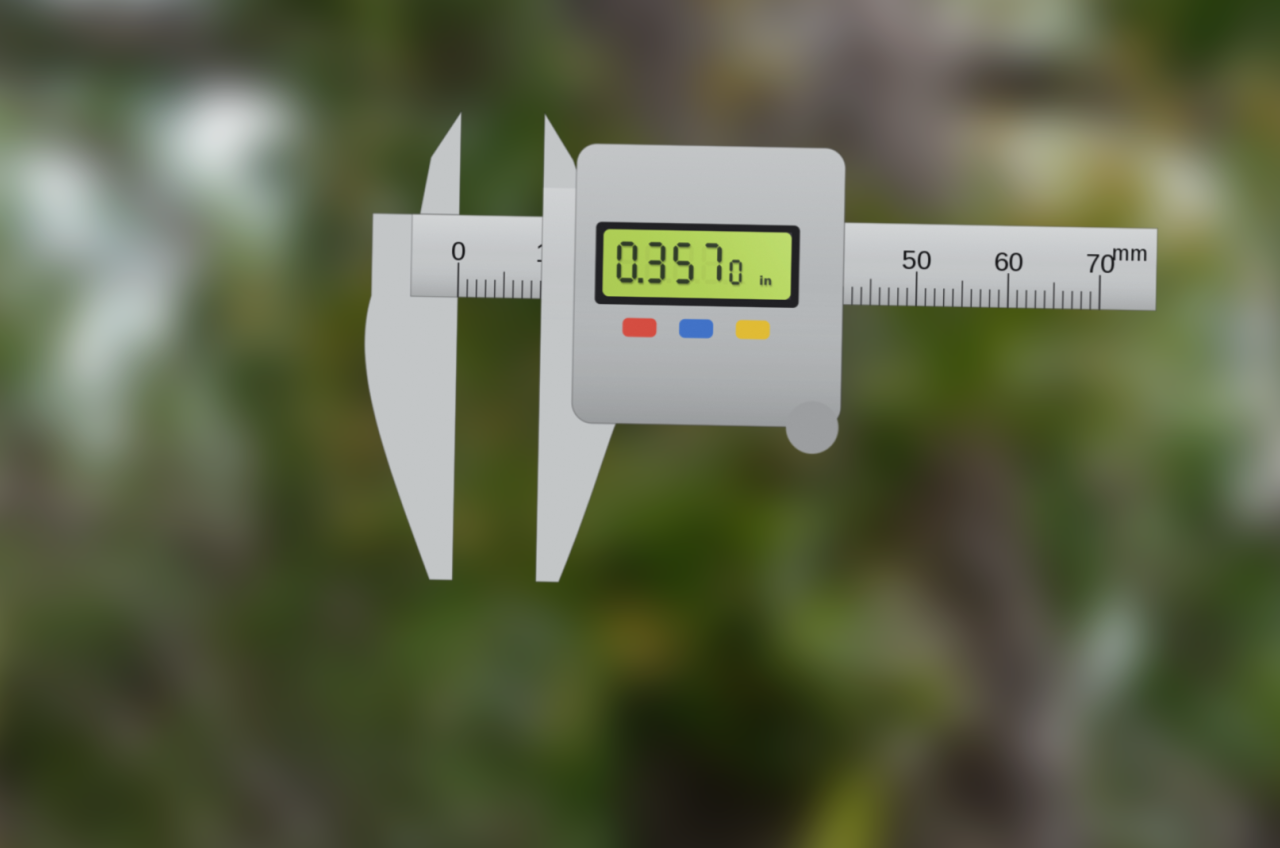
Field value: 0.3570 in
